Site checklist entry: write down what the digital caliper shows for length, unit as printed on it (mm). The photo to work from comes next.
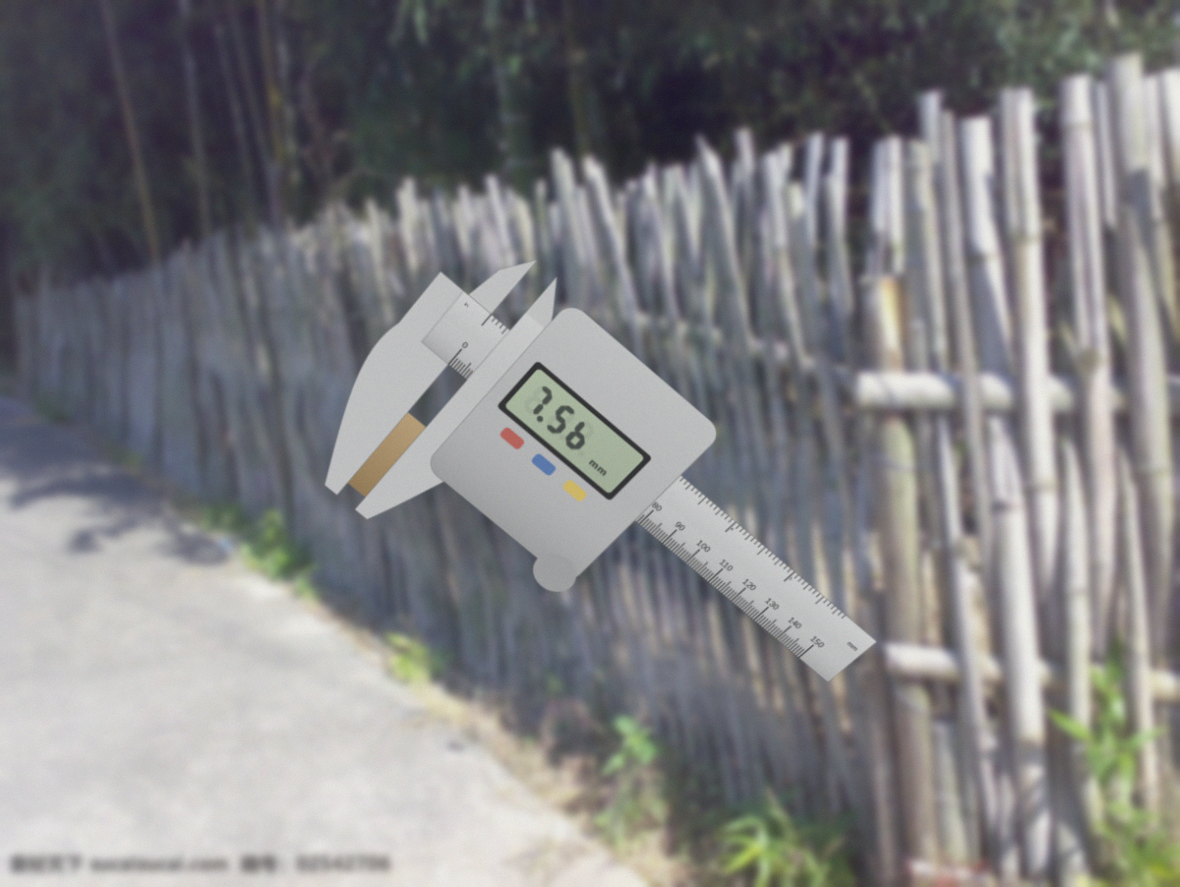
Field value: 7.56 mm
